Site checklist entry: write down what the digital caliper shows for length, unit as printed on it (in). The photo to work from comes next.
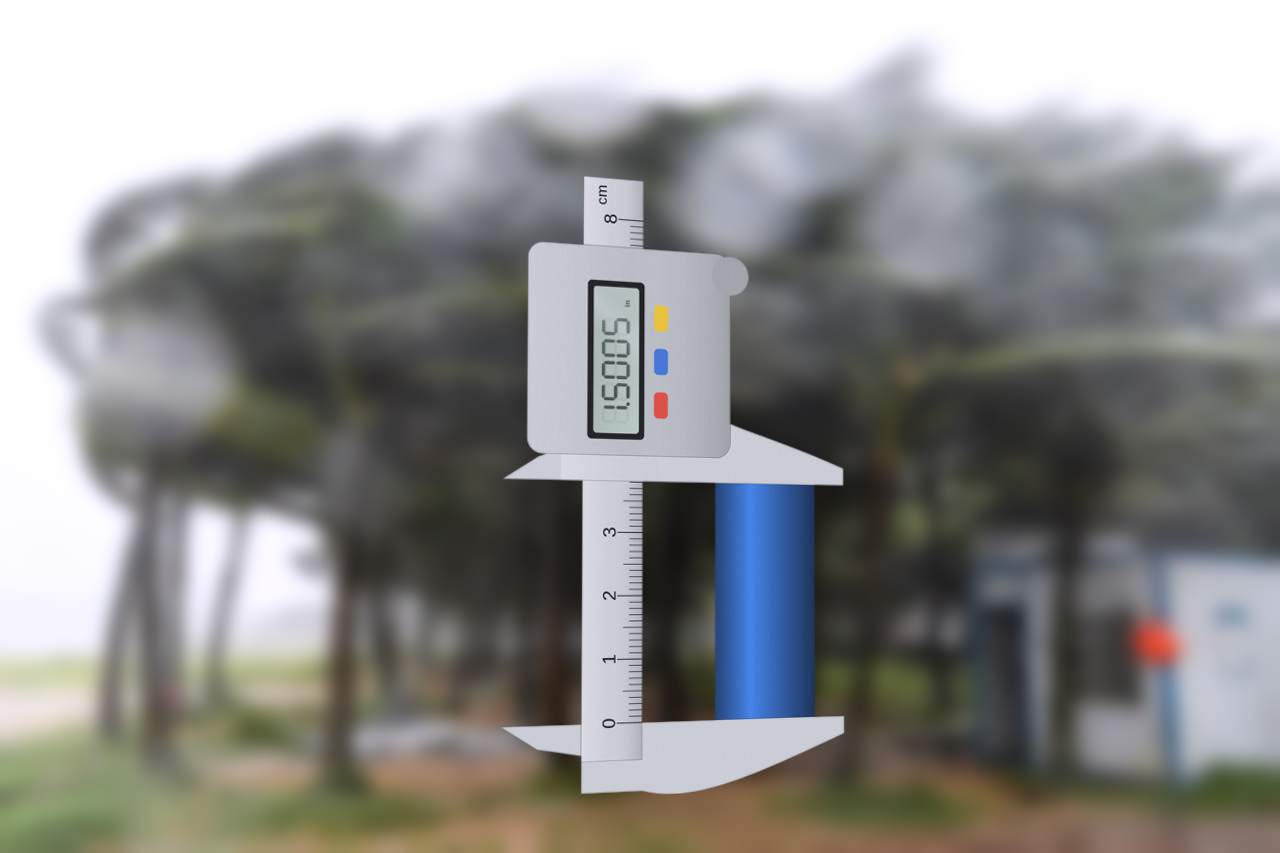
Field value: 1.5005 in
